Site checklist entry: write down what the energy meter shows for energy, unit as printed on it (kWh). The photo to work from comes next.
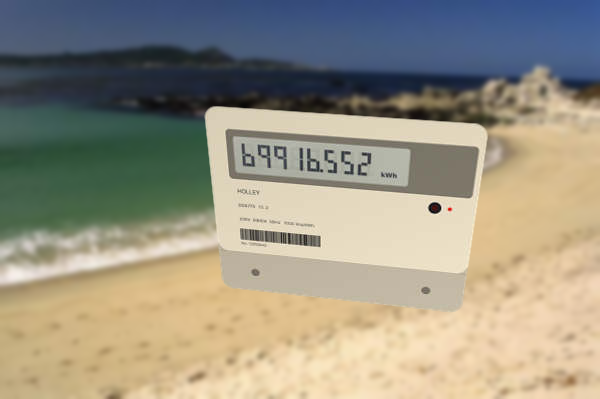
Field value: 69916.552 kWh
